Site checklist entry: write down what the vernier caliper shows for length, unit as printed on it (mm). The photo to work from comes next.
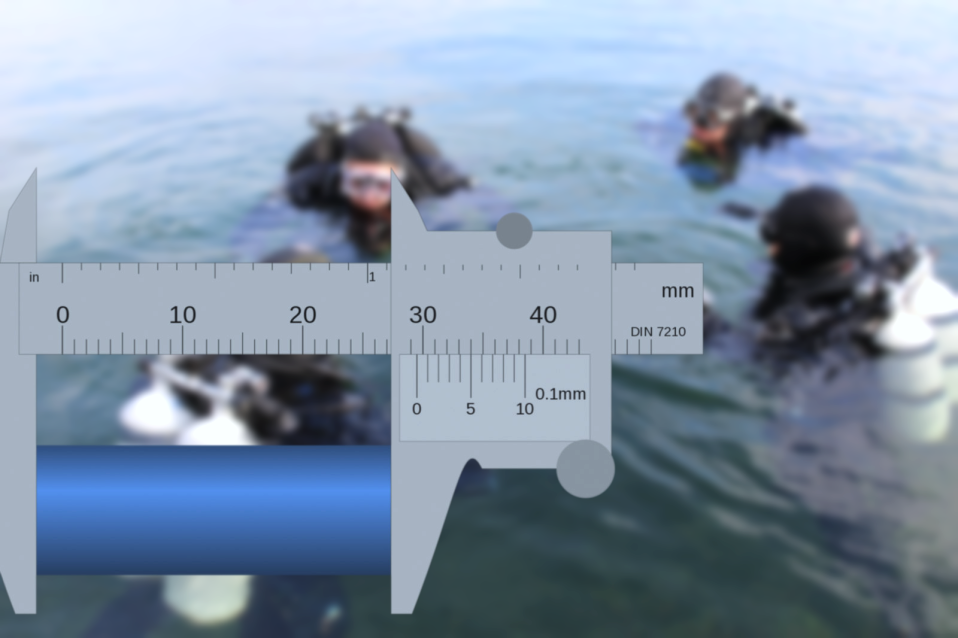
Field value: 29.5 mm
